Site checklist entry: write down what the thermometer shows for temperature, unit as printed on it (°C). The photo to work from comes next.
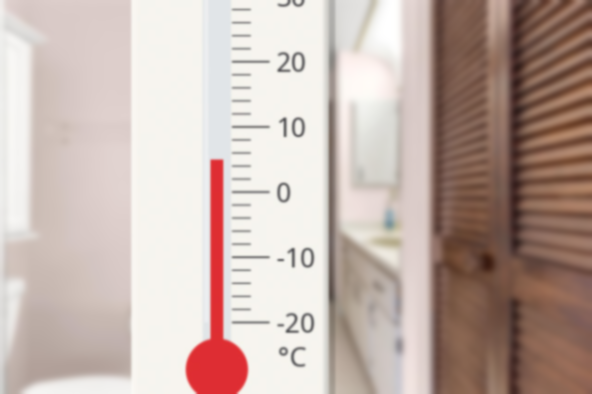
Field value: 5 °C
